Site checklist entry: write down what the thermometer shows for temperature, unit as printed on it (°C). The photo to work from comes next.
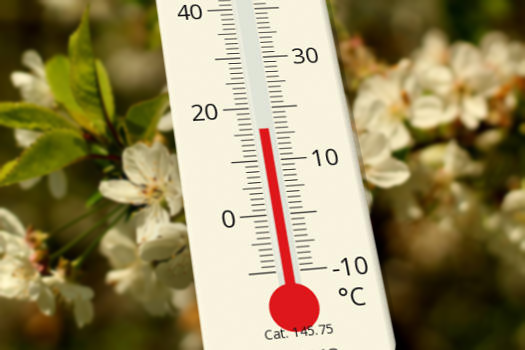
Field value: 16 °C
